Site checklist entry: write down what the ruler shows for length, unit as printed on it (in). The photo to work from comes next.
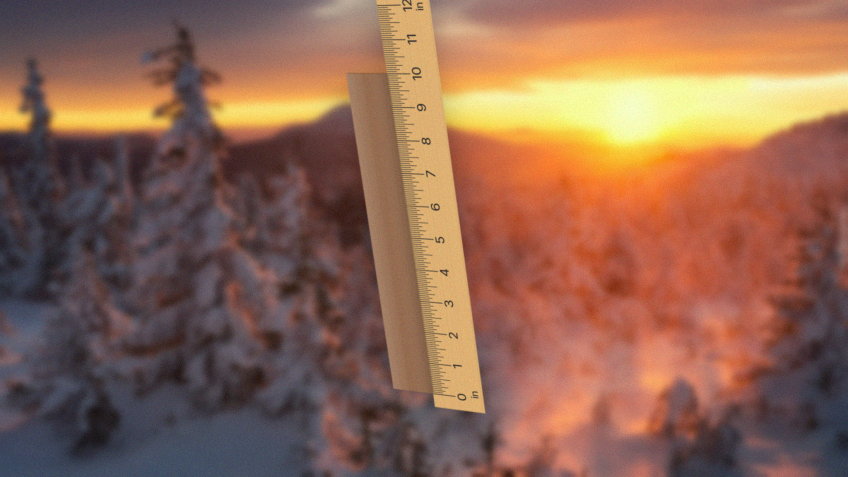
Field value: 10 in
